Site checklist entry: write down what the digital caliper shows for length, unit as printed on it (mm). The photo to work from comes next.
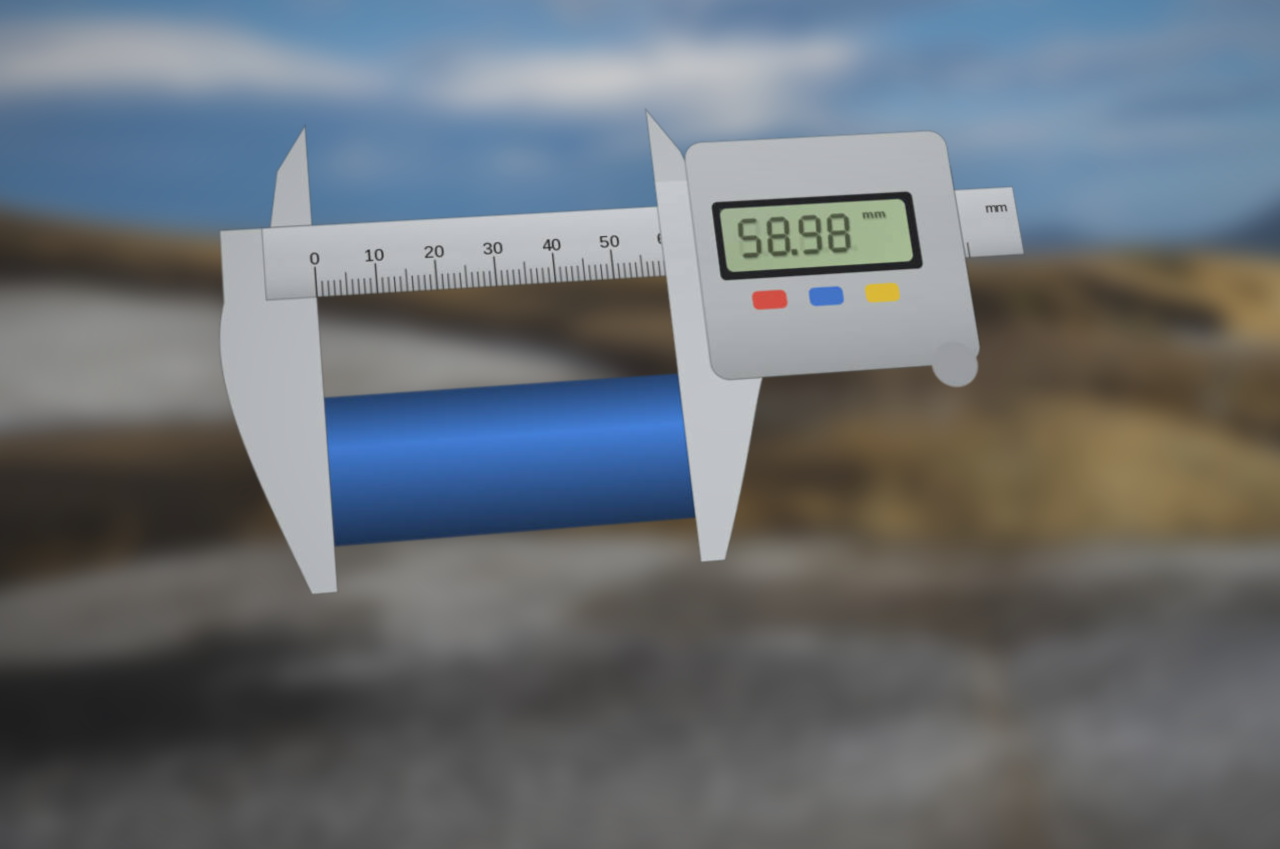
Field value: 58.98 mm
